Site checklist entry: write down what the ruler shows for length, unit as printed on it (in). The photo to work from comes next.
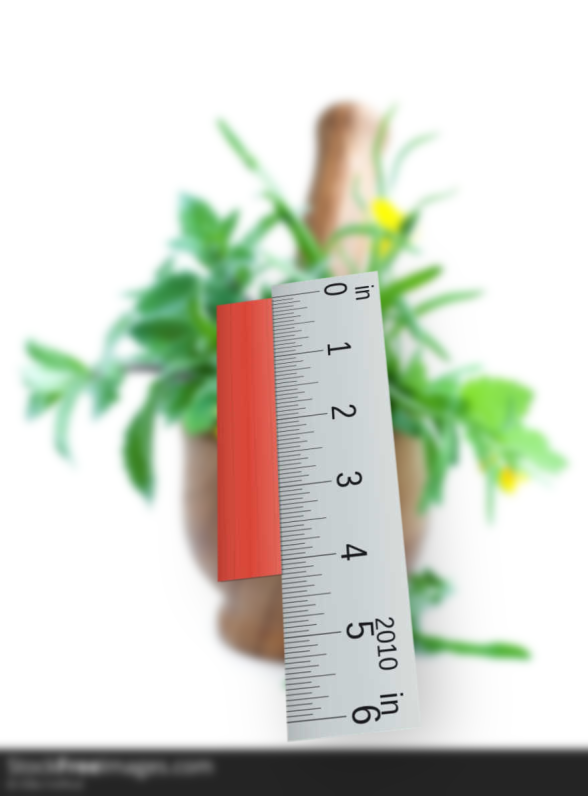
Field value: 4.1875 in
